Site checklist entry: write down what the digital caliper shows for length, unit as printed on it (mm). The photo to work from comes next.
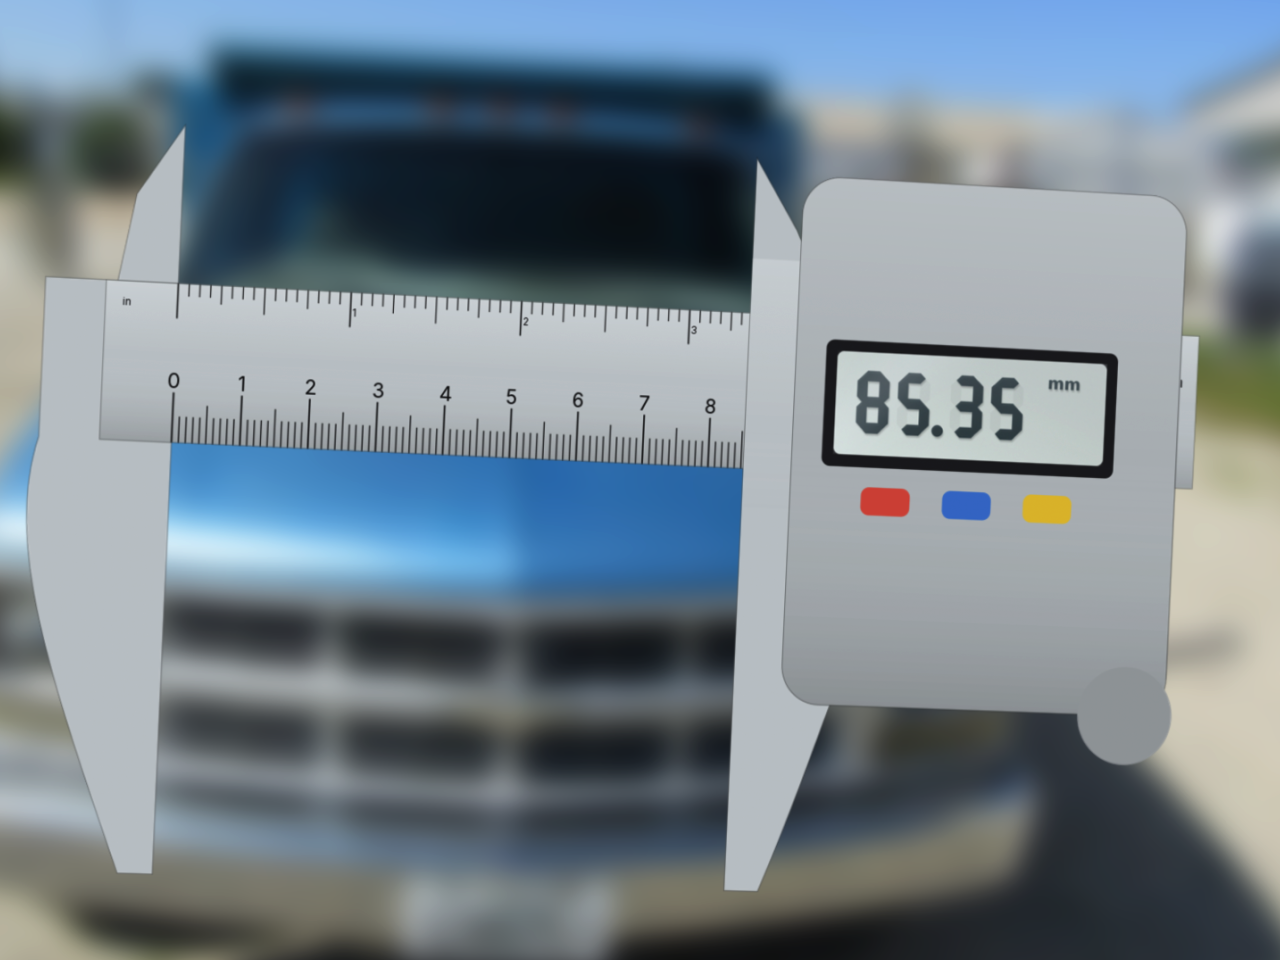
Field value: 85.35 mm
